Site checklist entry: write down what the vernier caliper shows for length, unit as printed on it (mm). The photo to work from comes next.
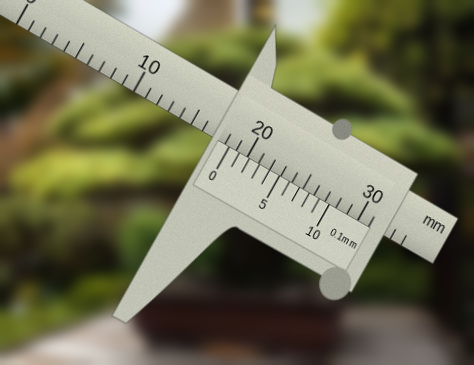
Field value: 18.4 mm
